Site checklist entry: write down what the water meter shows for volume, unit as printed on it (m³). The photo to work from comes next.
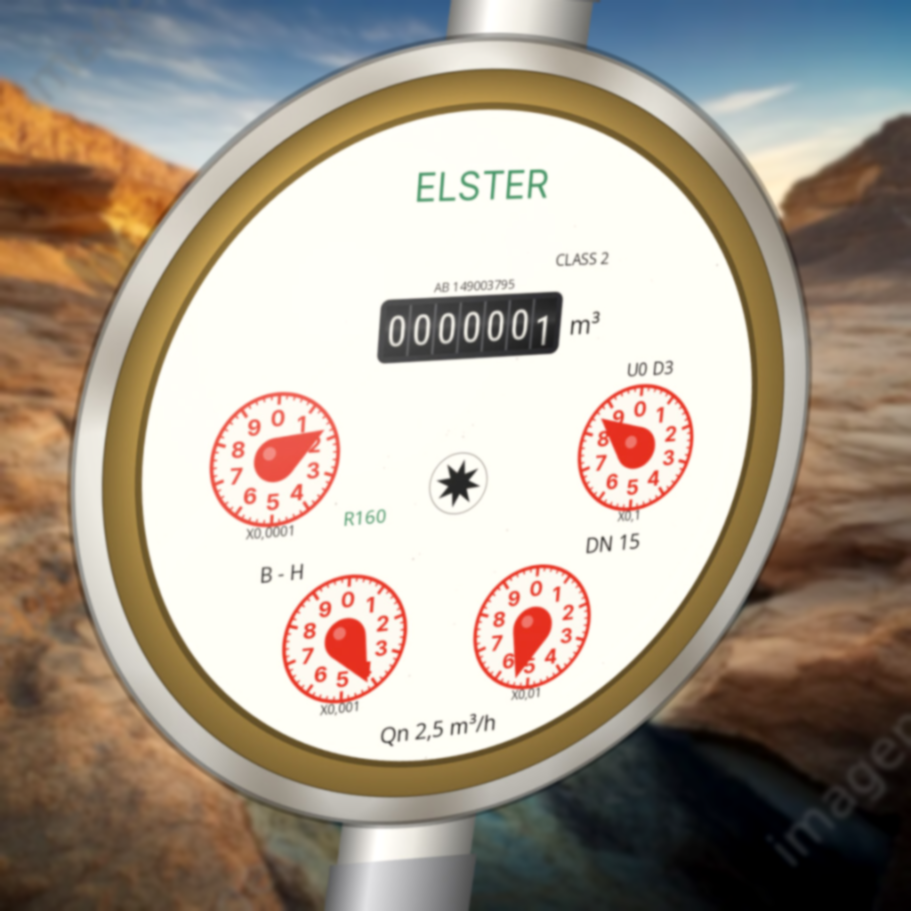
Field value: 0.8541 m³
